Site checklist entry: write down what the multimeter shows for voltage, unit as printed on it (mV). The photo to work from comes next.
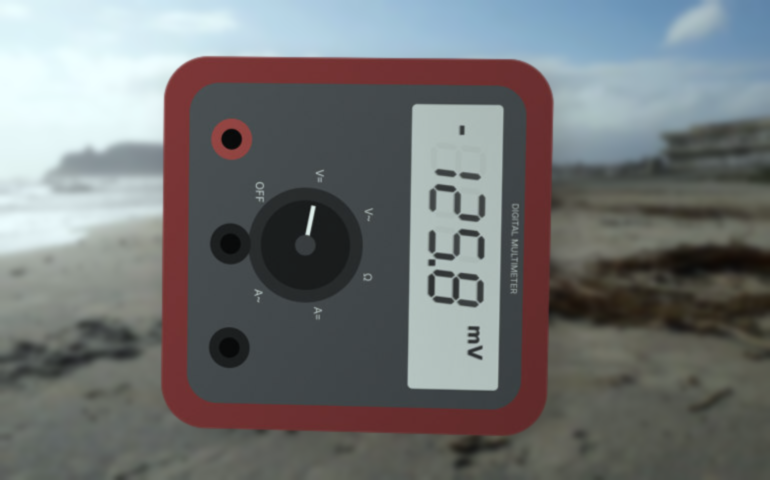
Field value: -125.8 mV
